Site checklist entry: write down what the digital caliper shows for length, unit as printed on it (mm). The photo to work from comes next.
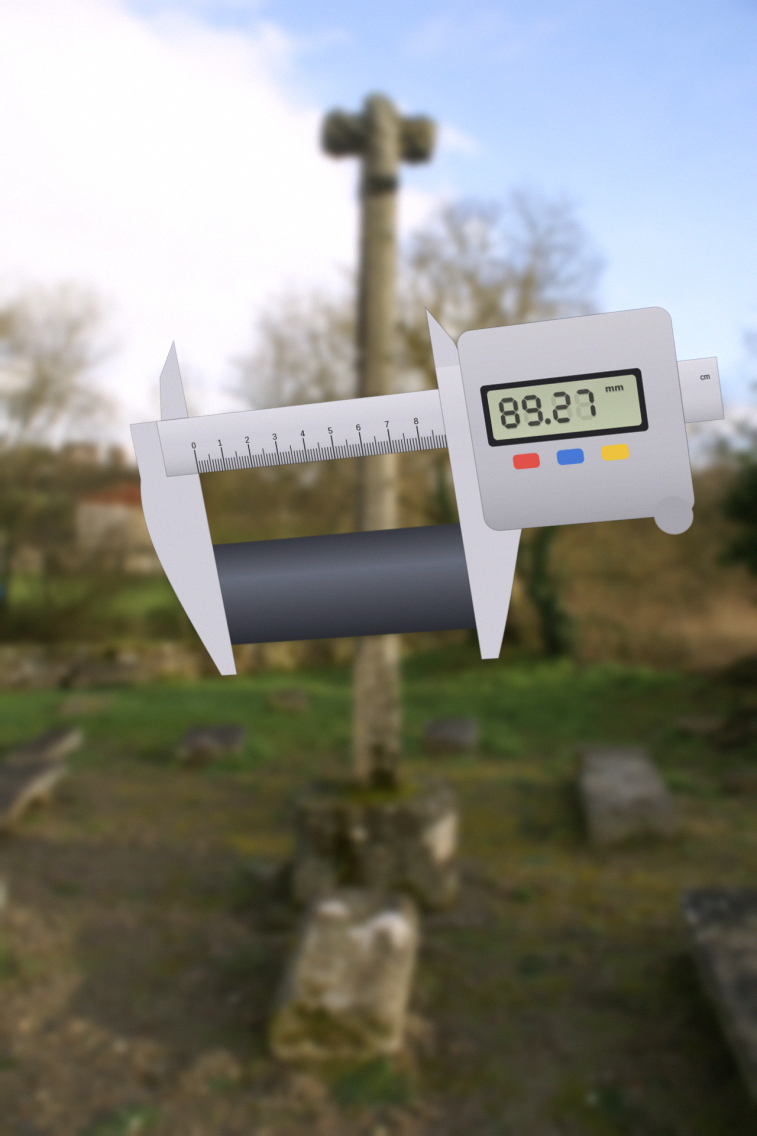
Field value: 89.27 mm
